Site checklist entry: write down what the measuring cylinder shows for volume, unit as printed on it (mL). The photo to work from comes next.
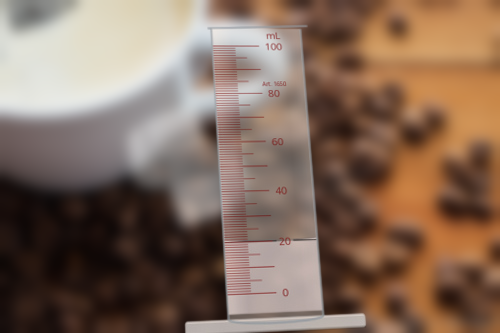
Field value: 20 mL
